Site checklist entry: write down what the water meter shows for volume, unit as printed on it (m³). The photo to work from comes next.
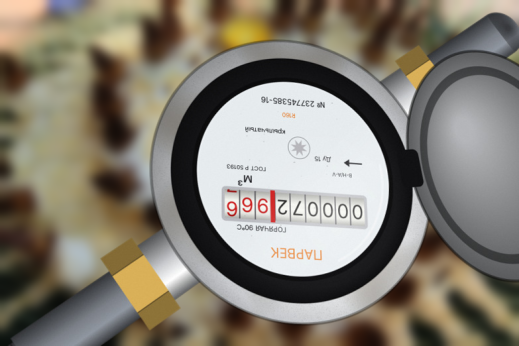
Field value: 72.966 m³
